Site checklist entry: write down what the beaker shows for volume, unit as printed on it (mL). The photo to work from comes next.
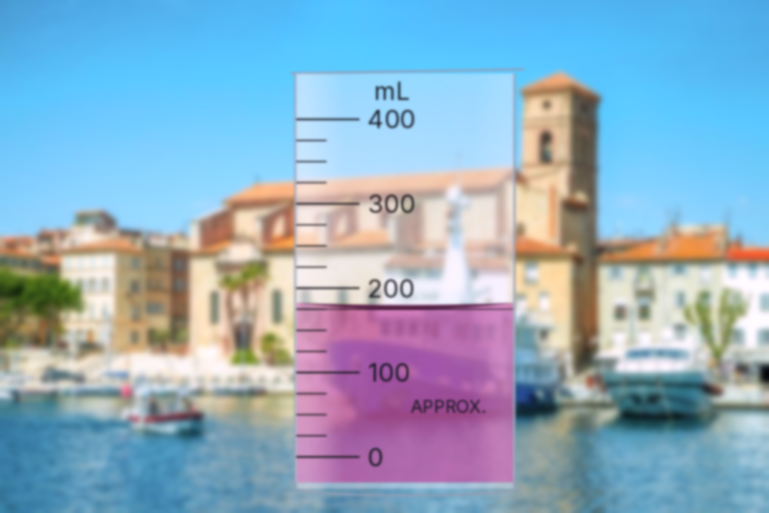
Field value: 175 mL
